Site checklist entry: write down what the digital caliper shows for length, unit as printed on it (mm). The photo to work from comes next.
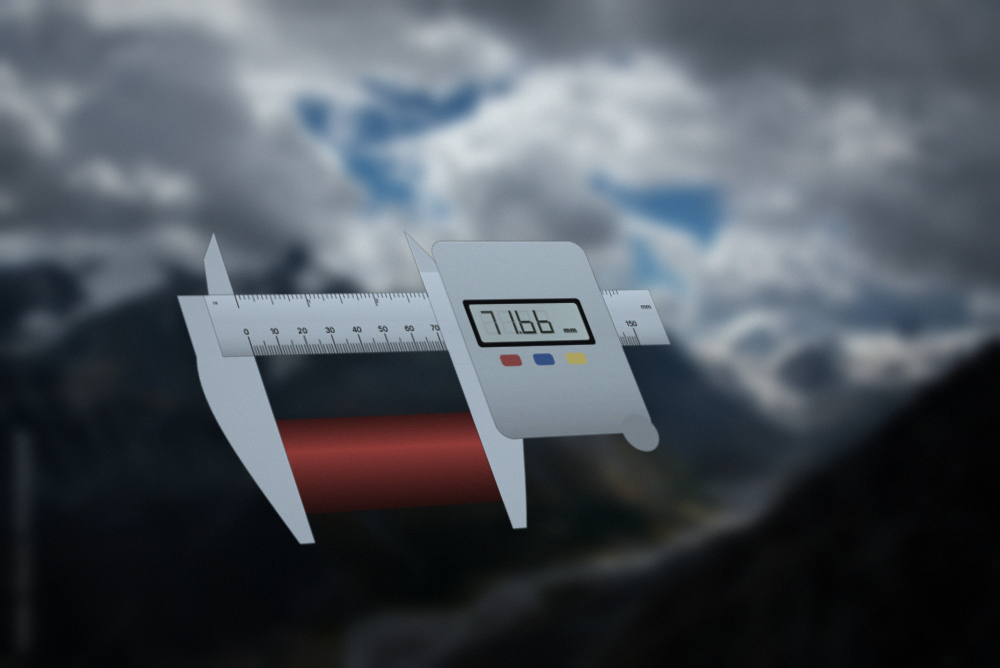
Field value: 71.66 mm
